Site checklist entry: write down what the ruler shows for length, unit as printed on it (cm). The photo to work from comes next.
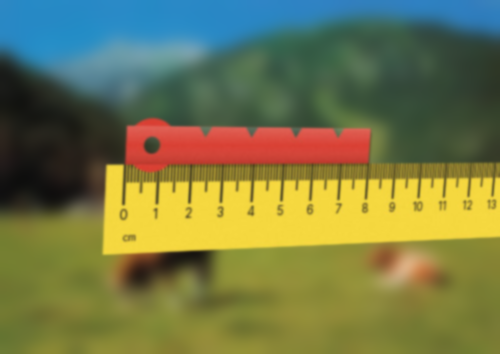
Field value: 8 cm
